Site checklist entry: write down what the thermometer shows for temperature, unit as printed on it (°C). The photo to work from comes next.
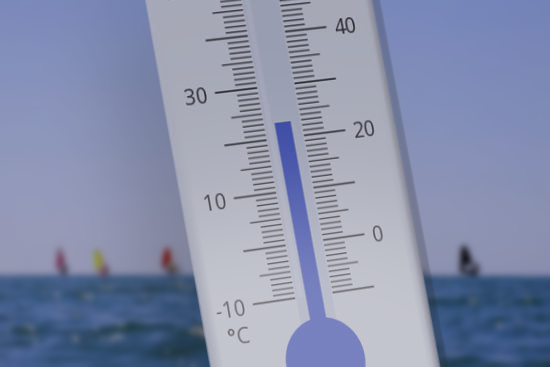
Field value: 23 °C
